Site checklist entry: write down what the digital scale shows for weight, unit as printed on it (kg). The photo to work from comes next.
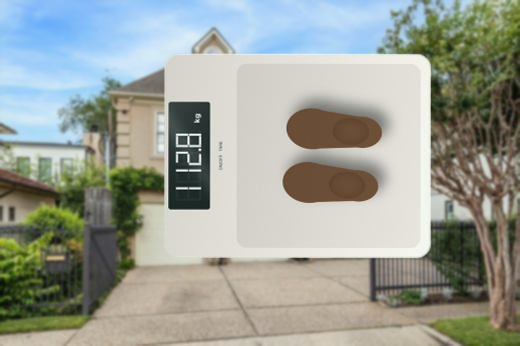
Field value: 112.8 kg
